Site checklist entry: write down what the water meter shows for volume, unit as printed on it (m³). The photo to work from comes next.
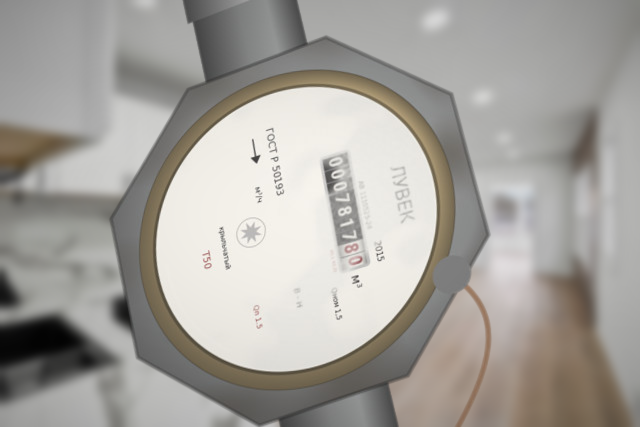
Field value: 7817.80 m³
